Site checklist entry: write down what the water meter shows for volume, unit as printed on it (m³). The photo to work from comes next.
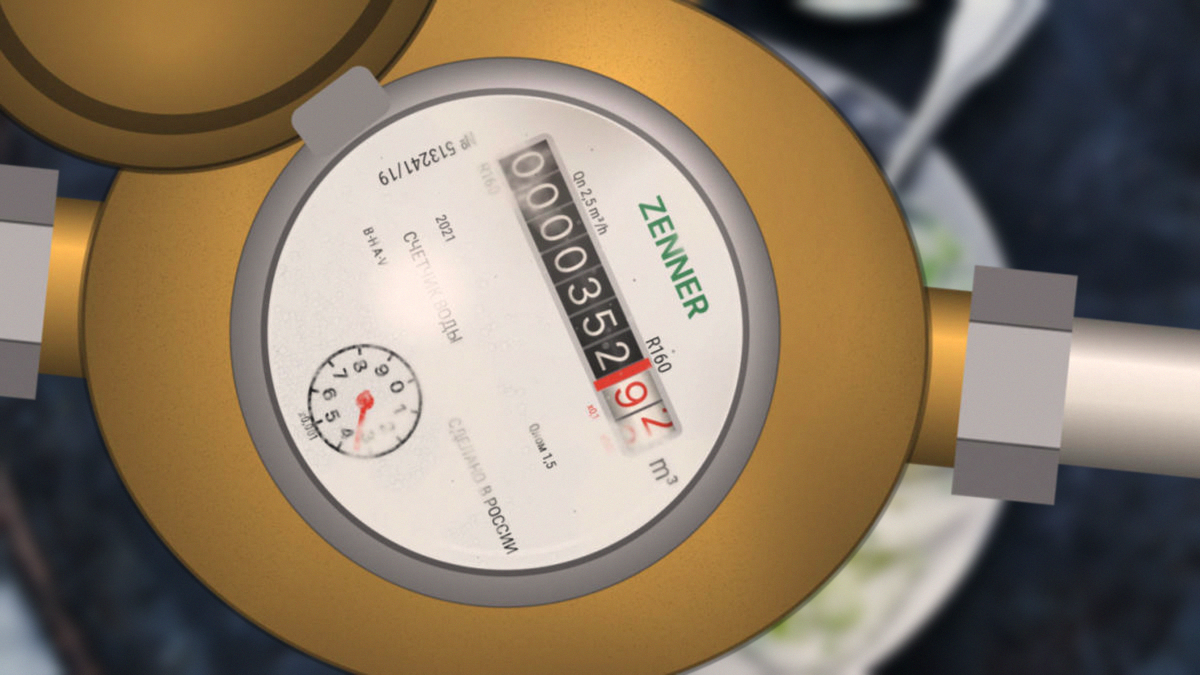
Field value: 352.923 m³
